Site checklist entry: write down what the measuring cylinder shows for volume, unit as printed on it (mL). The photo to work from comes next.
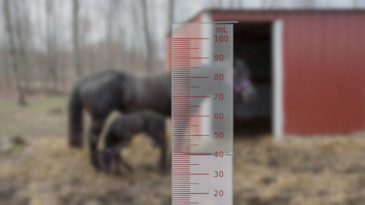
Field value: 40 mL
